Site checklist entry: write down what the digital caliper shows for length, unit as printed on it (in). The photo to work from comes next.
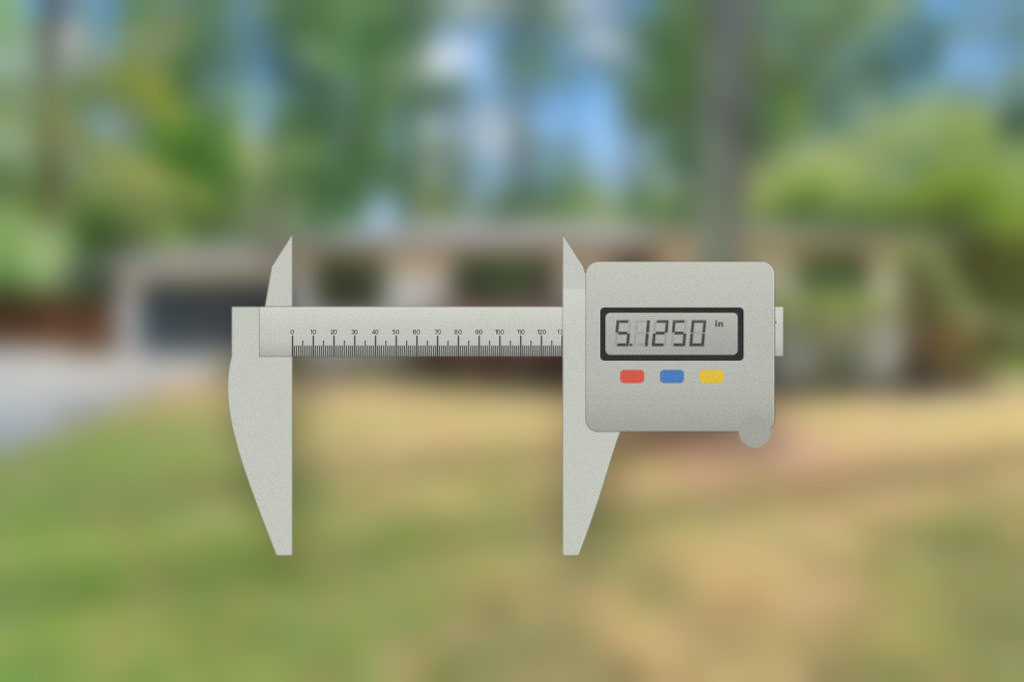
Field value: 5.1250 in
